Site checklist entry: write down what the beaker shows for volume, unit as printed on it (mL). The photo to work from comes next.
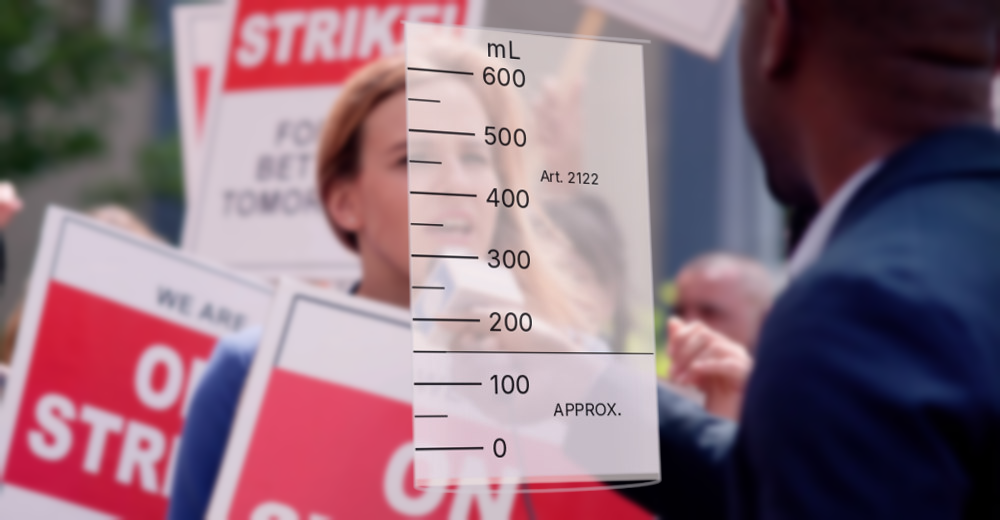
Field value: 150 mL
